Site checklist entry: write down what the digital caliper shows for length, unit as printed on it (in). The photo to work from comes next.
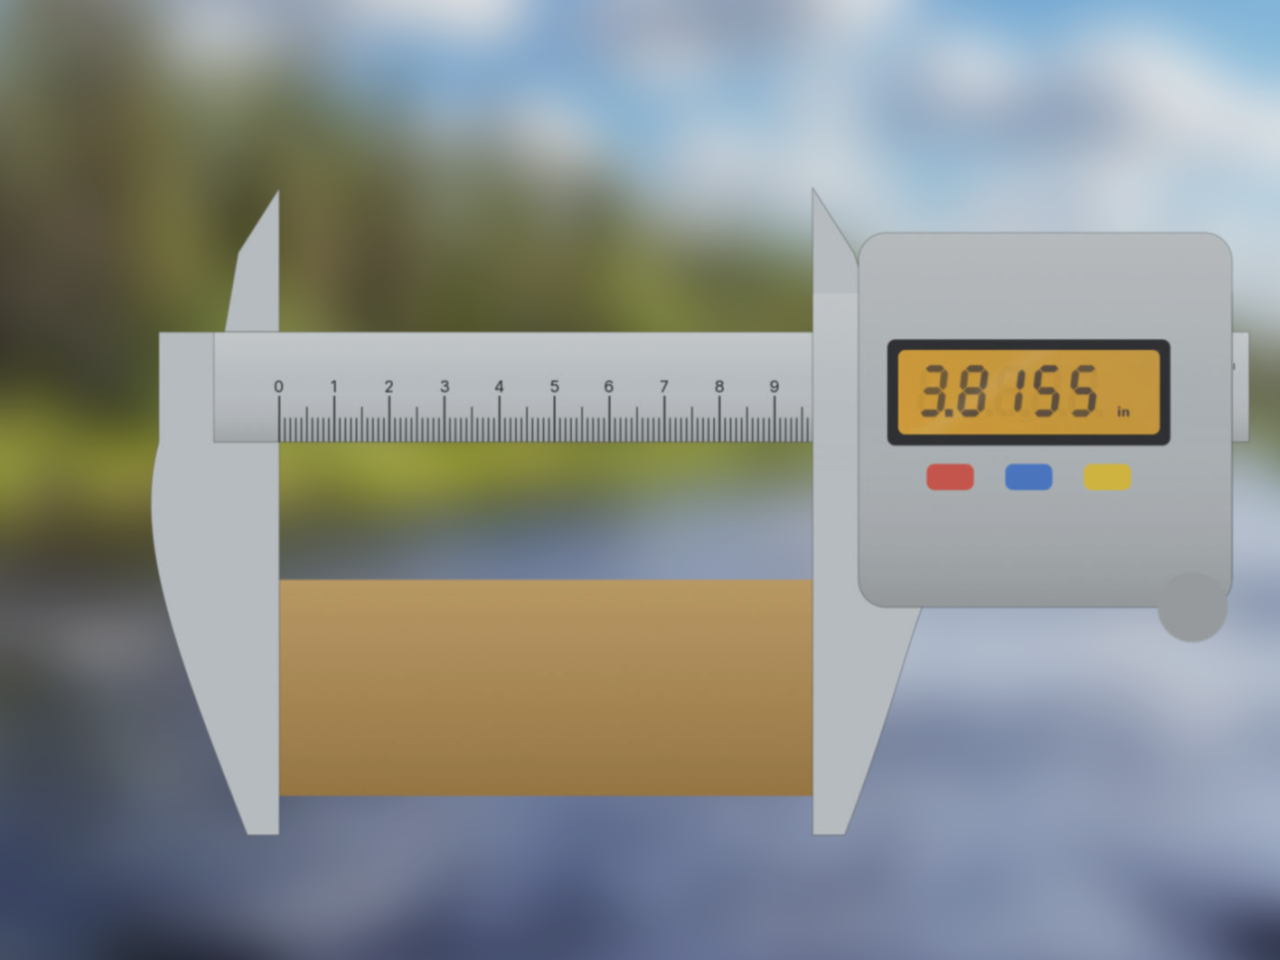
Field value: 3.8155 in
